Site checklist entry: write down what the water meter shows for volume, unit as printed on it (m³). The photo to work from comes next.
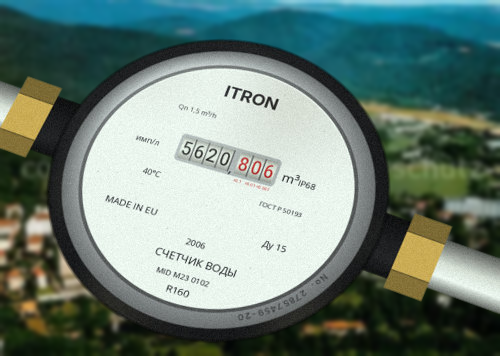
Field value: 5620.806 m³
